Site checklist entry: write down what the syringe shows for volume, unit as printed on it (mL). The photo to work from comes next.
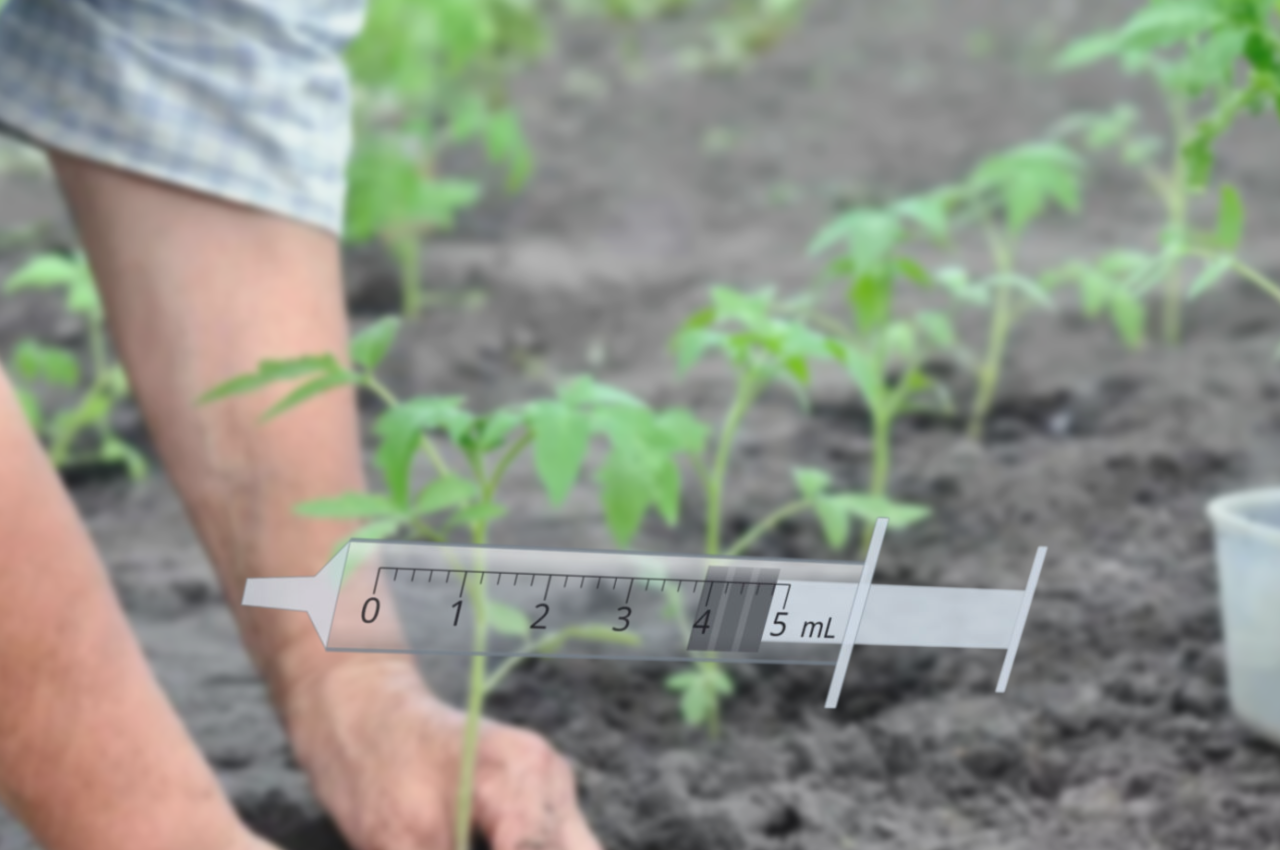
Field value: 3.9 mL
